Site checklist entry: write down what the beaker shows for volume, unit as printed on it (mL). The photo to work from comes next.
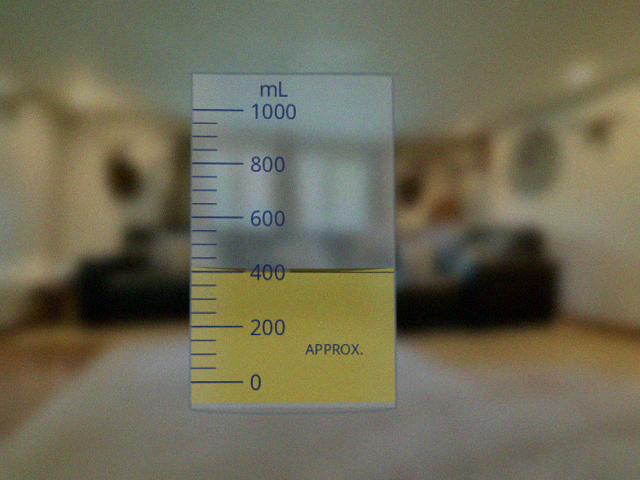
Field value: 400 mL
